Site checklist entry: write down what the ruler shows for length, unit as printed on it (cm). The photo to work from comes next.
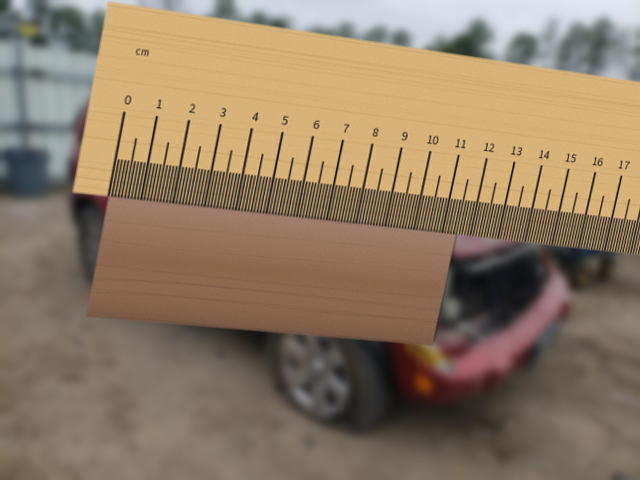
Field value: 11.5 cm
